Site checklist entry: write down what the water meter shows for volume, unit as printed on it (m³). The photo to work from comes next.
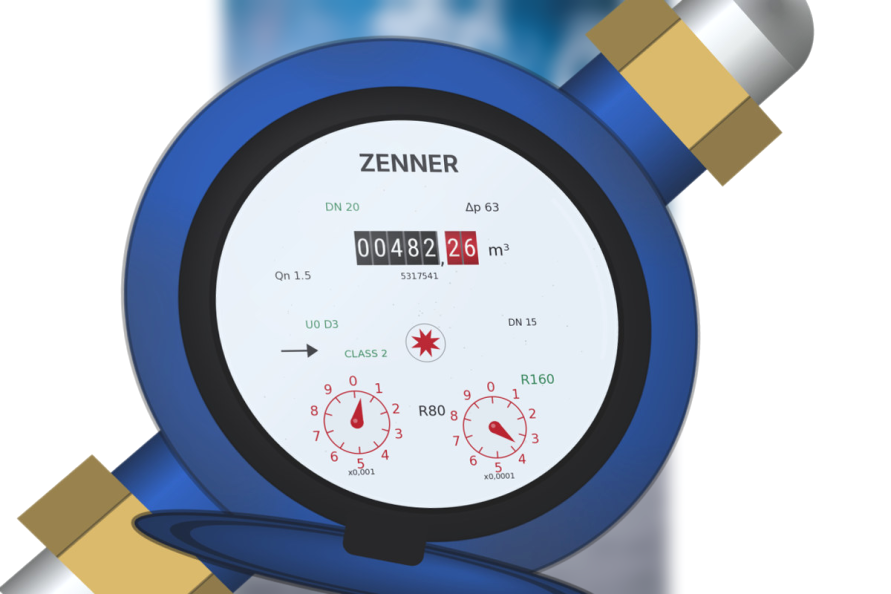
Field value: 482.2603 m³
